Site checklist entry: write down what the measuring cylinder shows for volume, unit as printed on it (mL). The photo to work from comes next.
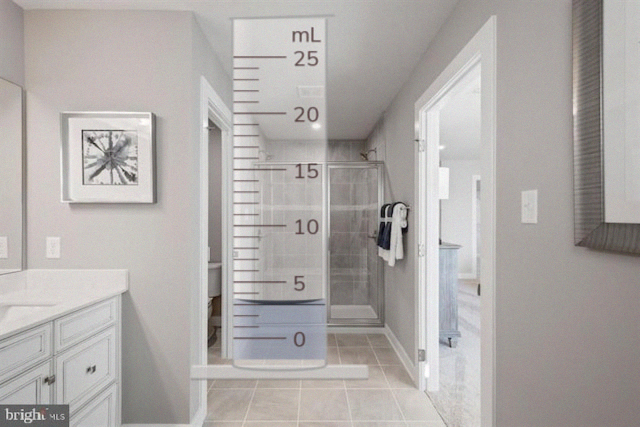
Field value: 3 mL
